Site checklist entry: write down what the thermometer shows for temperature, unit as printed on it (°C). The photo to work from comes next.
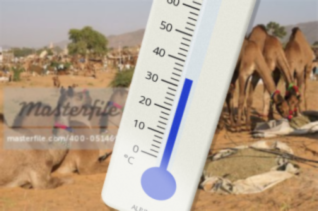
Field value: 34 °C
